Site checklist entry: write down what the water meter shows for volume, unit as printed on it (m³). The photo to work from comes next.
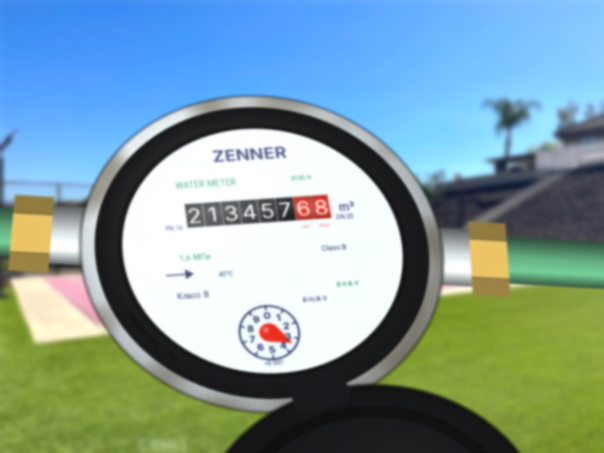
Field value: 213457.683 m³
